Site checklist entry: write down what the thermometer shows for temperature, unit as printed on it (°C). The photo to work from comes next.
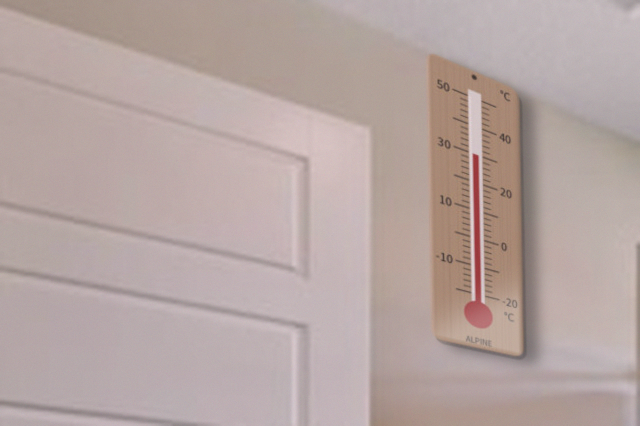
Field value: 30 °C
